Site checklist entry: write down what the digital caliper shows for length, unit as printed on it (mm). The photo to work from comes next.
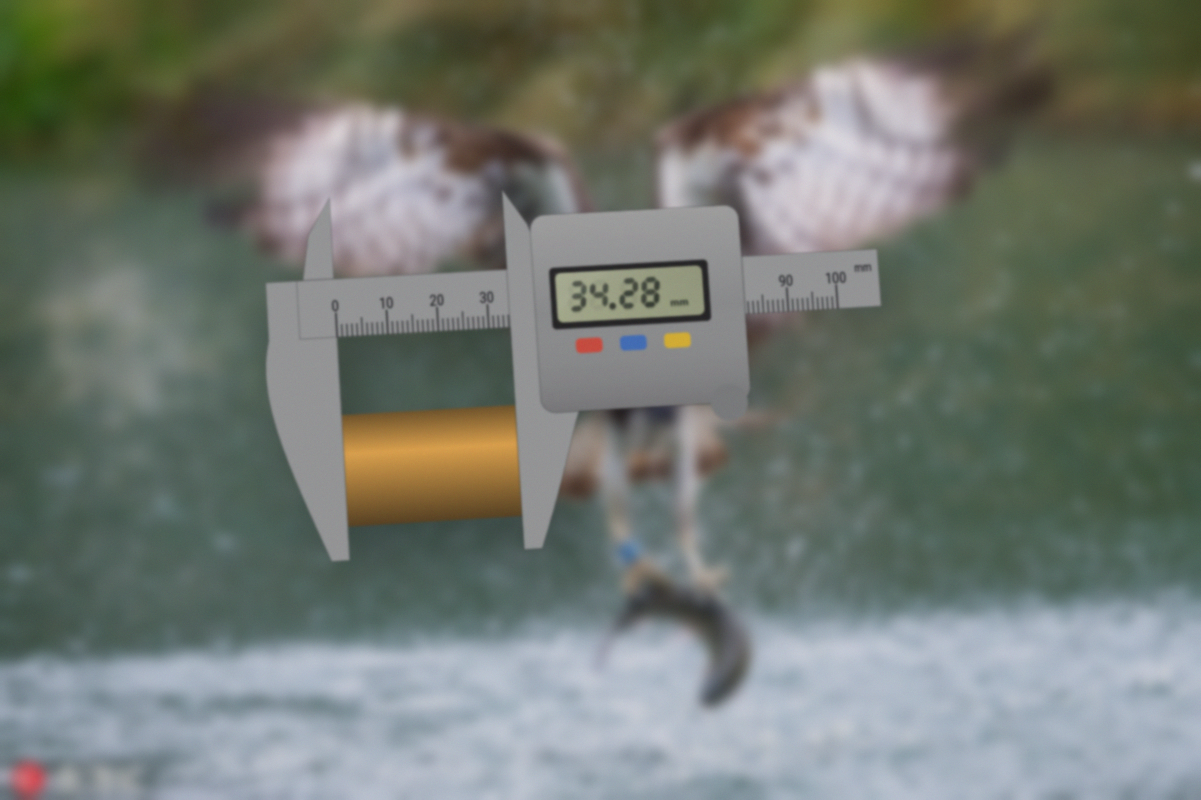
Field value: 34.28 mm
